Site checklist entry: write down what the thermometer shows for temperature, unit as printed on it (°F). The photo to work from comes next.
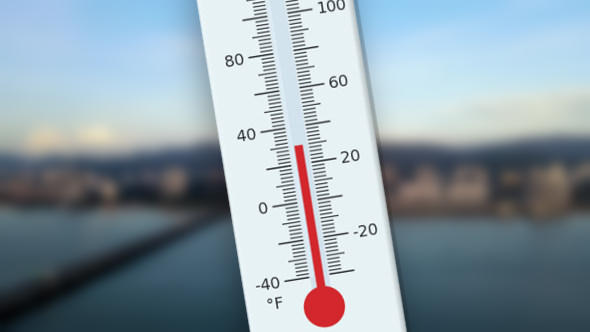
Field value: 30 °F
